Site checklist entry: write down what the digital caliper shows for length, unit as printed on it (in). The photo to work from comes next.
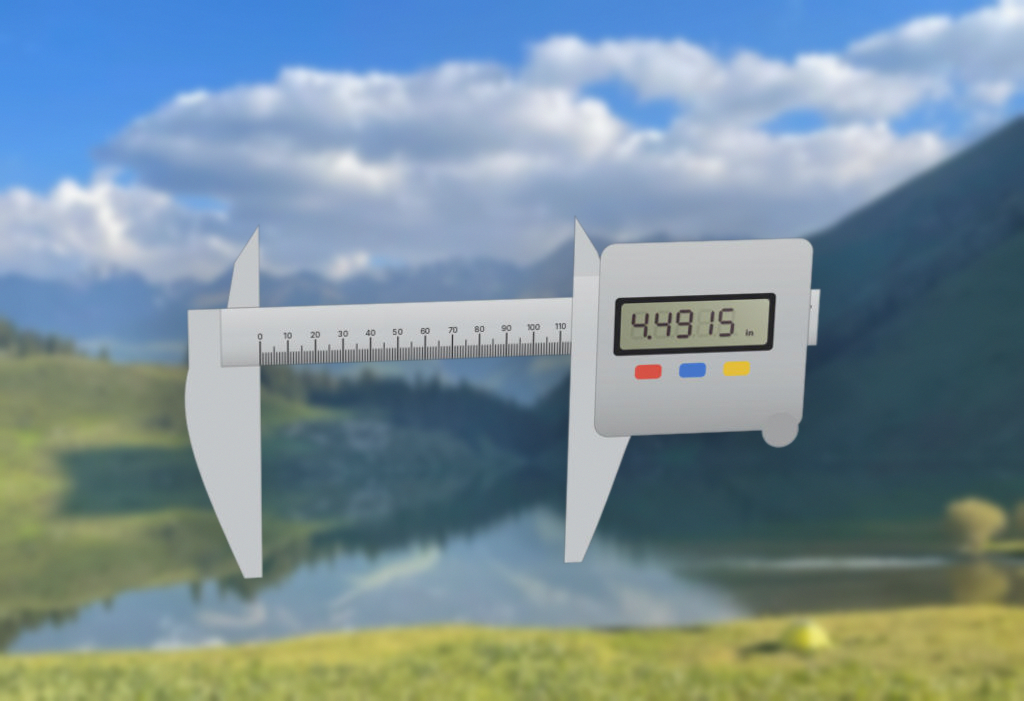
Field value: 4.4915 in
